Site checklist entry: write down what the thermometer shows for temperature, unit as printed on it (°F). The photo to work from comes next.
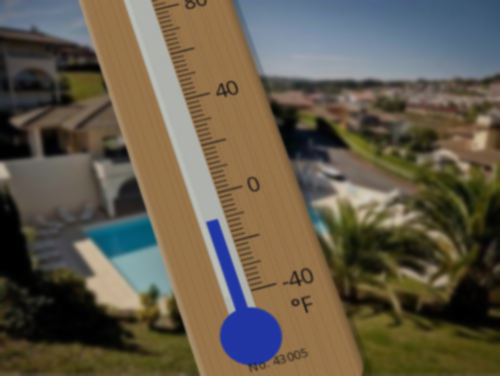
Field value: -10 °F
